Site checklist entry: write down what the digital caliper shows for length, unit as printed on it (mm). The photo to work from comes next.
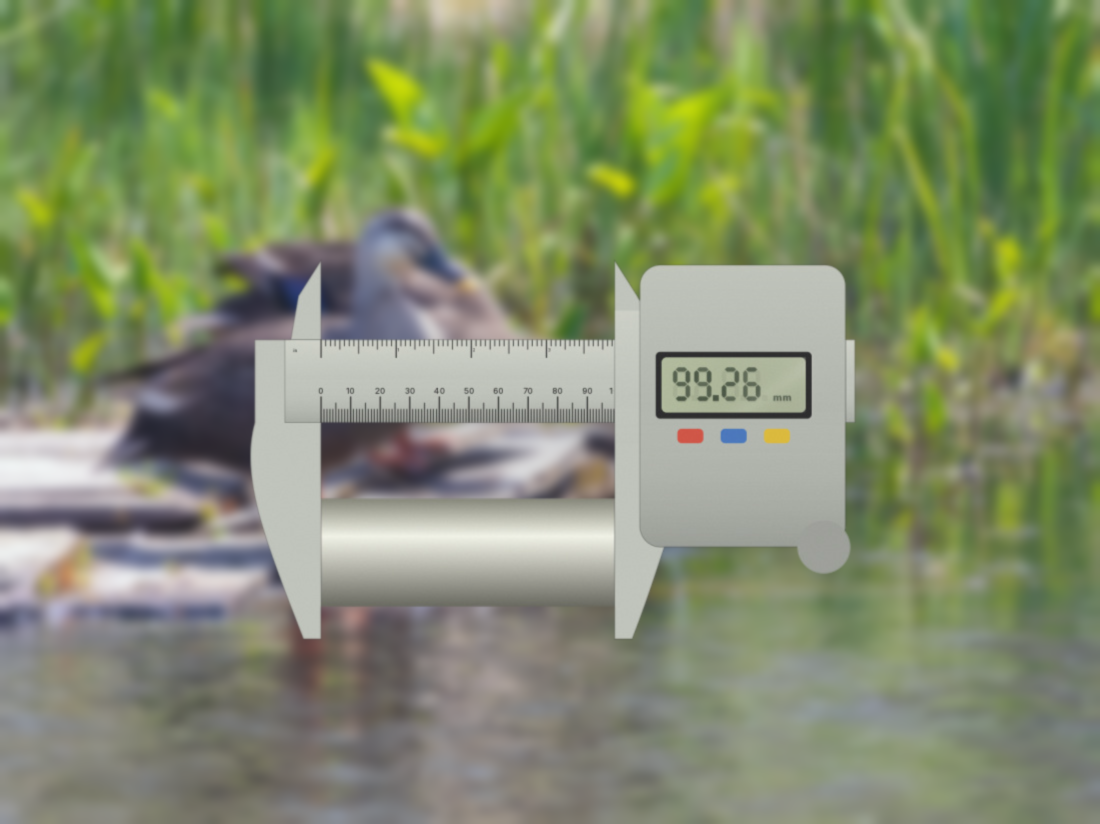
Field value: 99.26 mm
